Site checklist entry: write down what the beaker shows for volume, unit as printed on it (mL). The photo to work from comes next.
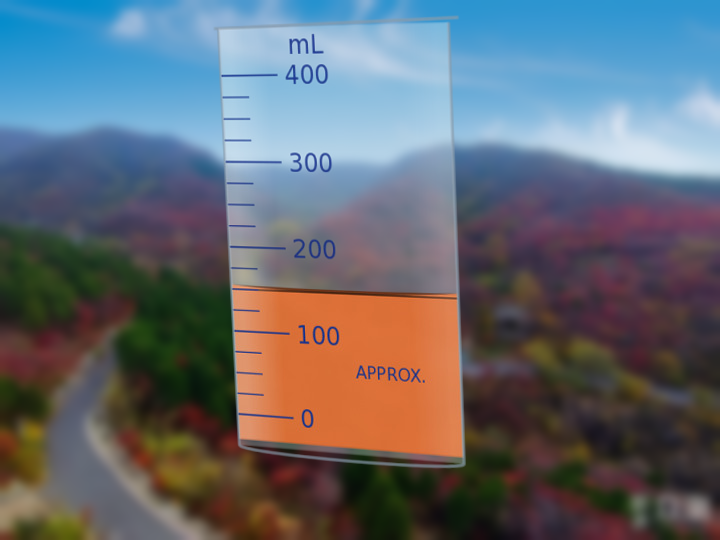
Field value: 150 mL
